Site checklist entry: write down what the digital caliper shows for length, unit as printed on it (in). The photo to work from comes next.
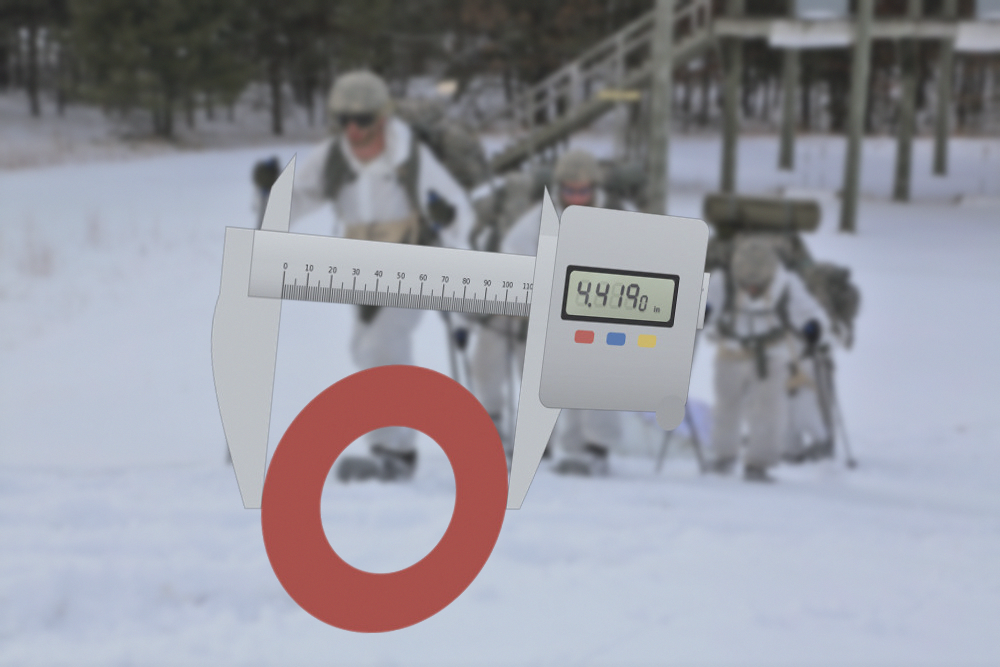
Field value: 4.4190 in
